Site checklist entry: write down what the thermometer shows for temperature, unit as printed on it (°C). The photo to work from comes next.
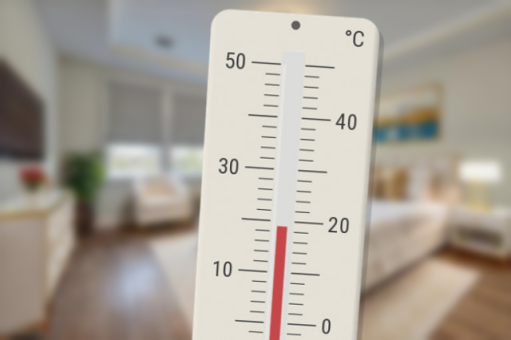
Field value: 19 °C
